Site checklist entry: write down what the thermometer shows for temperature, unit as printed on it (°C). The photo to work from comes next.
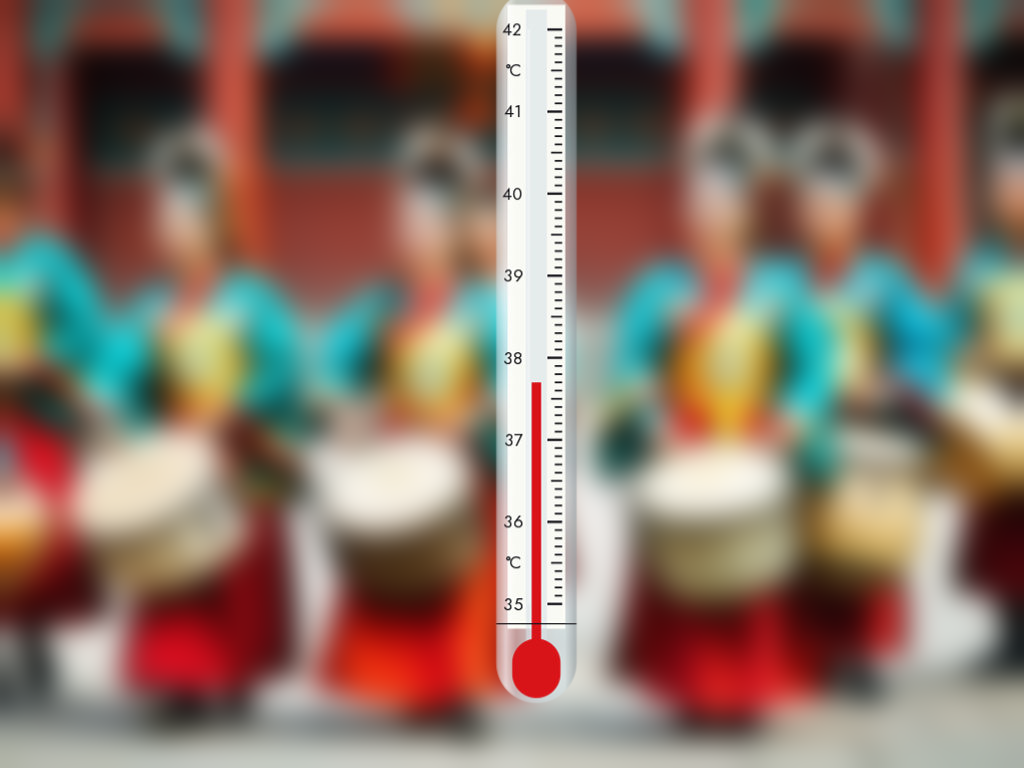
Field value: 37.7 °C
